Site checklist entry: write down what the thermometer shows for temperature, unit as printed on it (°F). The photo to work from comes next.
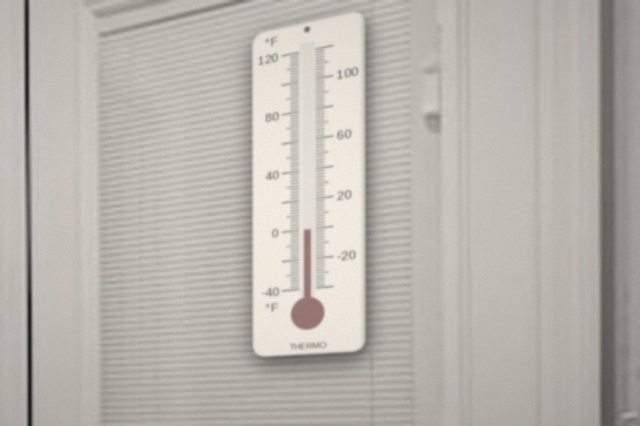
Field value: 0 °F
